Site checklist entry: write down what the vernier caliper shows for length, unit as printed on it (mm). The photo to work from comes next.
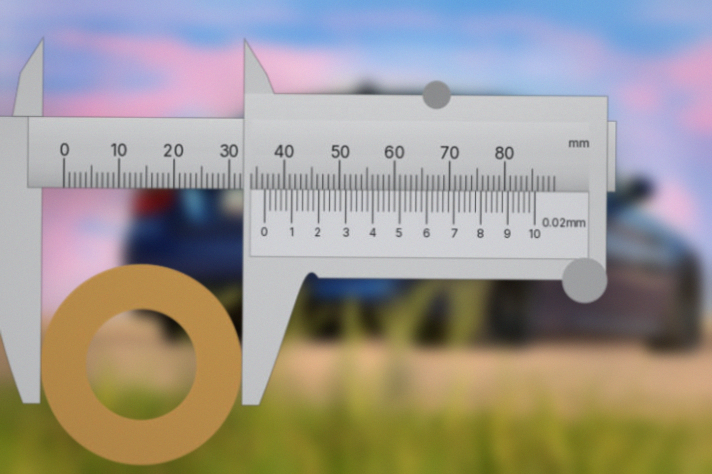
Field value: 36.5 mm
